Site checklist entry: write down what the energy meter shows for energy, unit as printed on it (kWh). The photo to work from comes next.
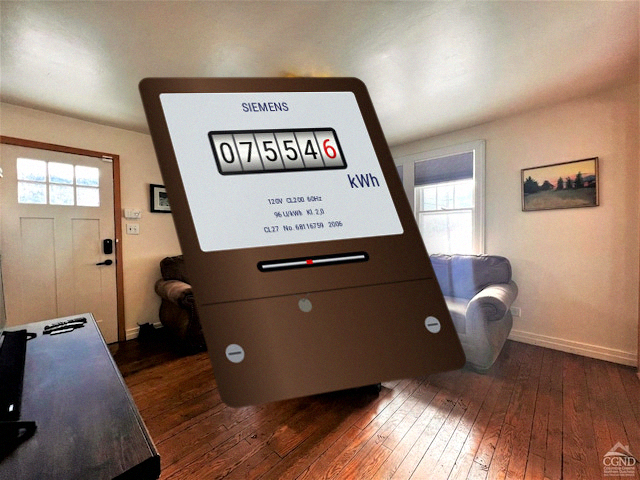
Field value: 7554.6 kWh
